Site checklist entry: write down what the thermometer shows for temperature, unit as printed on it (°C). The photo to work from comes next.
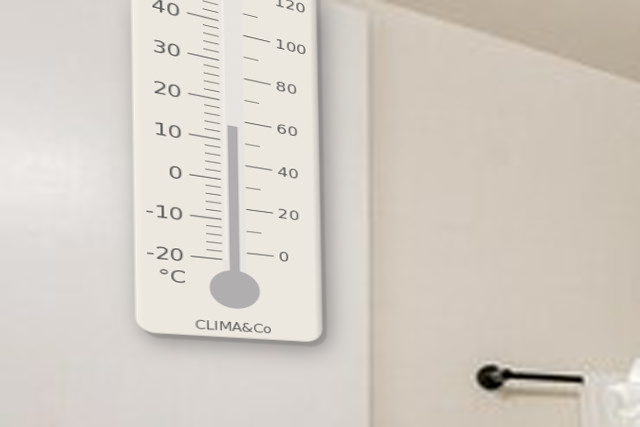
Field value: 14 °C
